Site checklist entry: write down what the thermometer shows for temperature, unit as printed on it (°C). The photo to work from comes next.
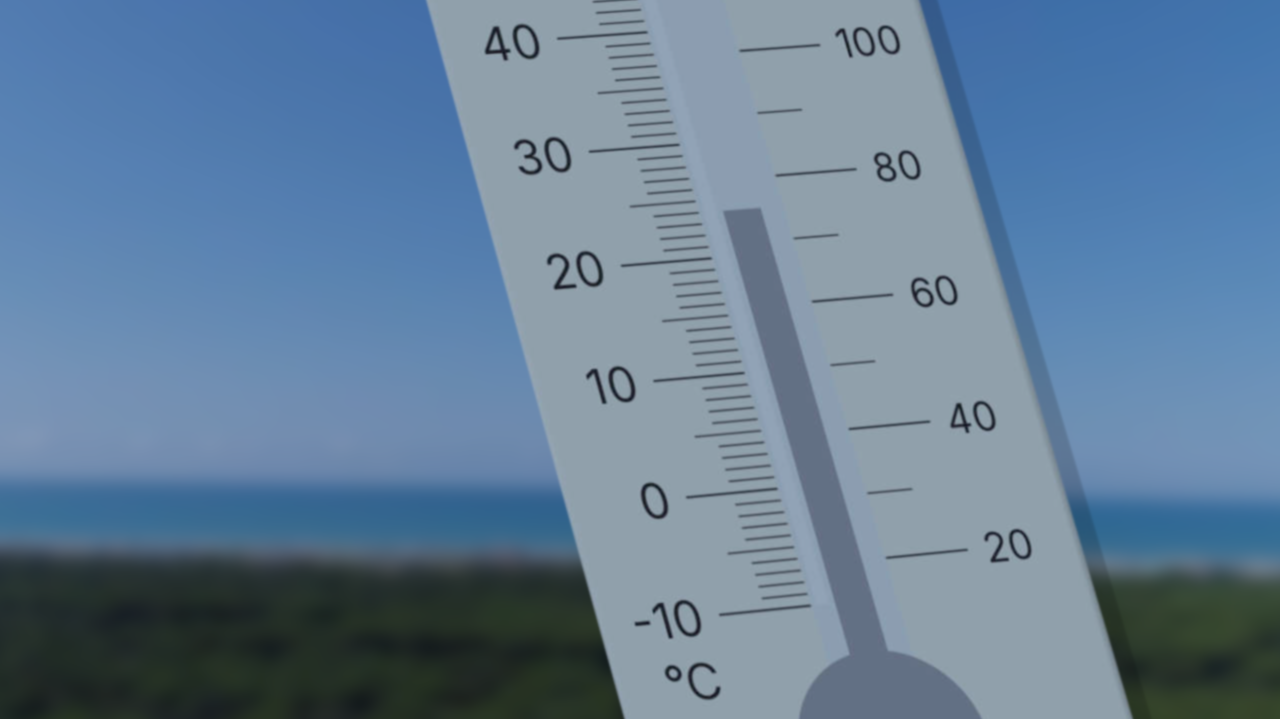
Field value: 24 °C
